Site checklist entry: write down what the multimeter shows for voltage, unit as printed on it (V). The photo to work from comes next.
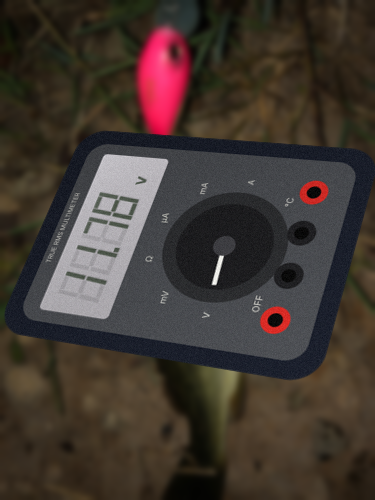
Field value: 11.78 V
